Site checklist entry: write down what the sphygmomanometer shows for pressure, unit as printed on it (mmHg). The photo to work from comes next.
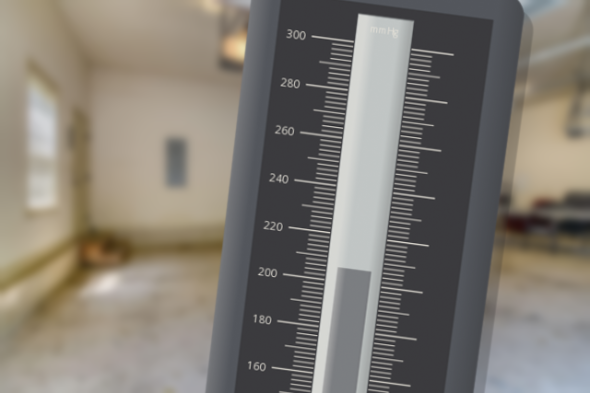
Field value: 206 mmHg
